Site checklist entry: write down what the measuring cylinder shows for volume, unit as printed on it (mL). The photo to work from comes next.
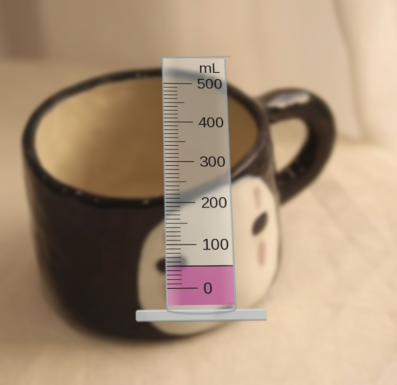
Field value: 50 mL
